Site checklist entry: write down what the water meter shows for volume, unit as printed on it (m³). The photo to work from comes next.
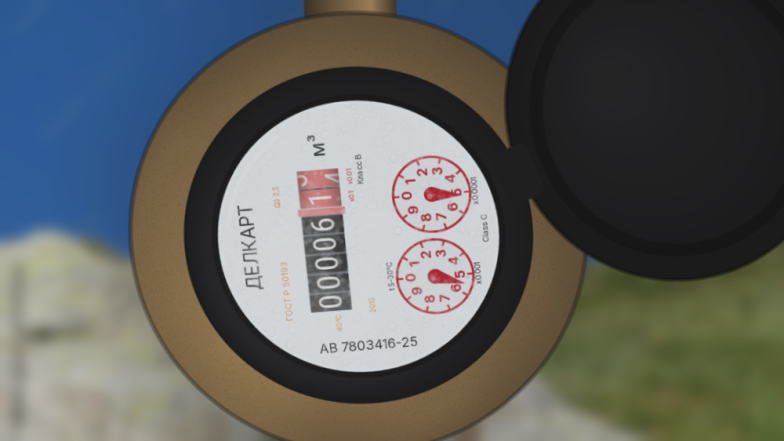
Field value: 6.1355 m³
